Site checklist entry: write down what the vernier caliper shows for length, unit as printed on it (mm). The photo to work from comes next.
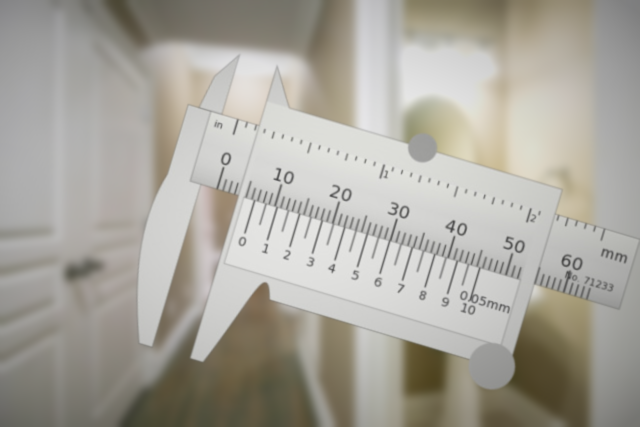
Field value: 6.5 mm
